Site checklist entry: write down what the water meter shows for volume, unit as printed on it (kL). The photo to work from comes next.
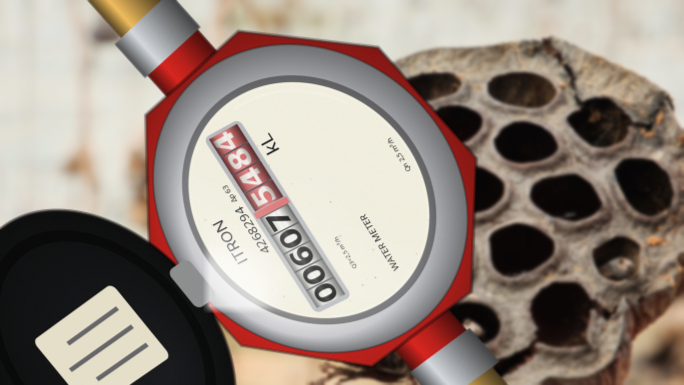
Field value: 607.5484 kL
